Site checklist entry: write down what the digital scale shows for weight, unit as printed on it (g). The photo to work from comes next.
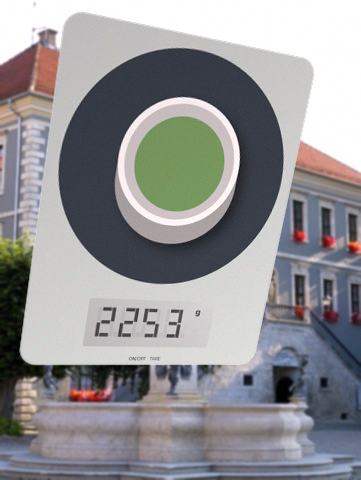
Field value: 2253 g
